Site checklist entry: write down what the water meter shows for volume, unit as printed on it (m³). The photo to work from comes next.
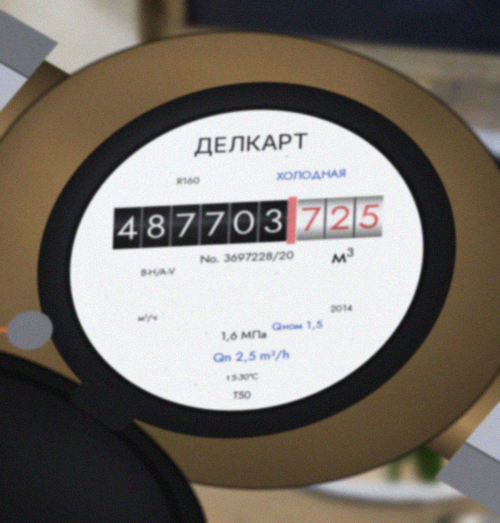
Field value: 487703.725 m³
